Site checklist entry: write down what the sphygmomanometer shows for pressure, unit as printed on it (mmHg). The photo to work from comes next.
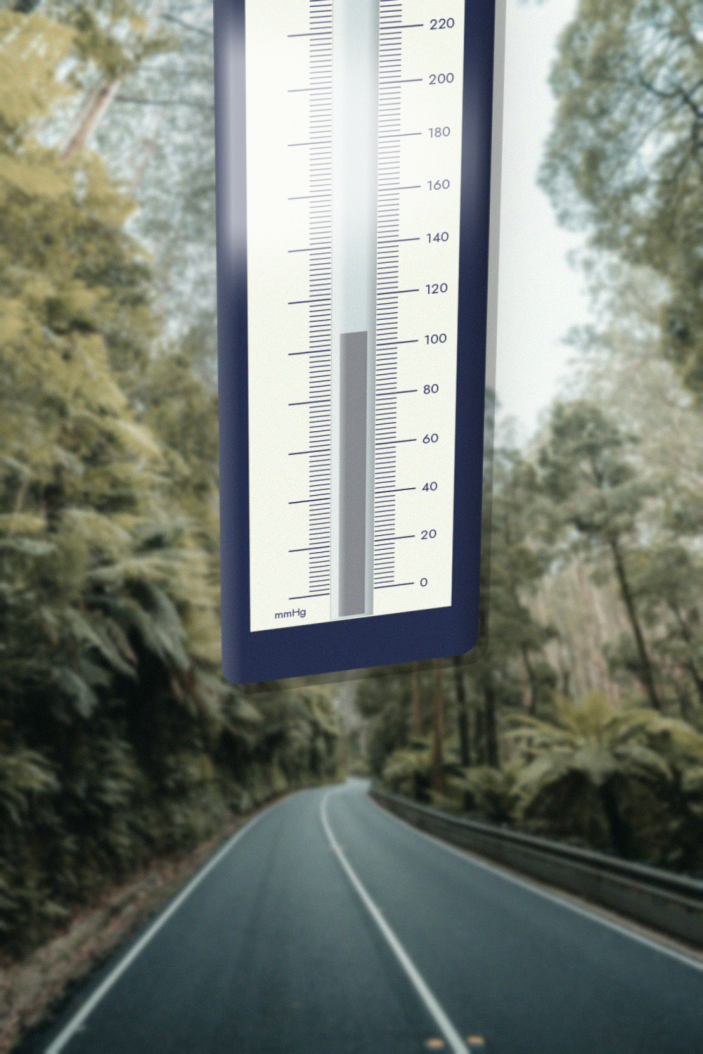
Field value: 106 mmHg
